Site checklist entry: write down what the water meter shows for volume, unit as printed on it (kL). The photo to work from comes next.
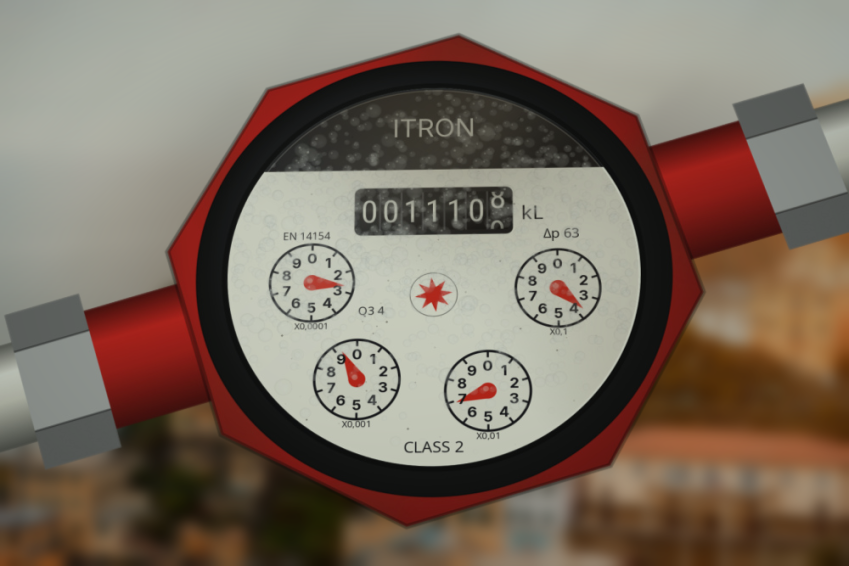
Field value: 11108.3692 kL
